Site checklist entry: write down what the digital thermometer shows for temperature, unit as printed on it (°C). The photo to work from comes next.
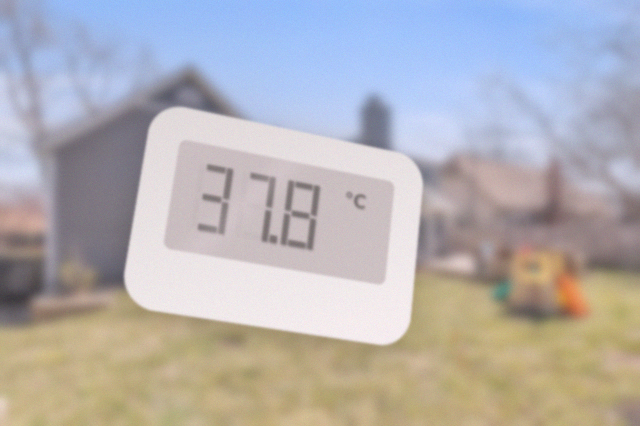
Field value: 37.8 °C
